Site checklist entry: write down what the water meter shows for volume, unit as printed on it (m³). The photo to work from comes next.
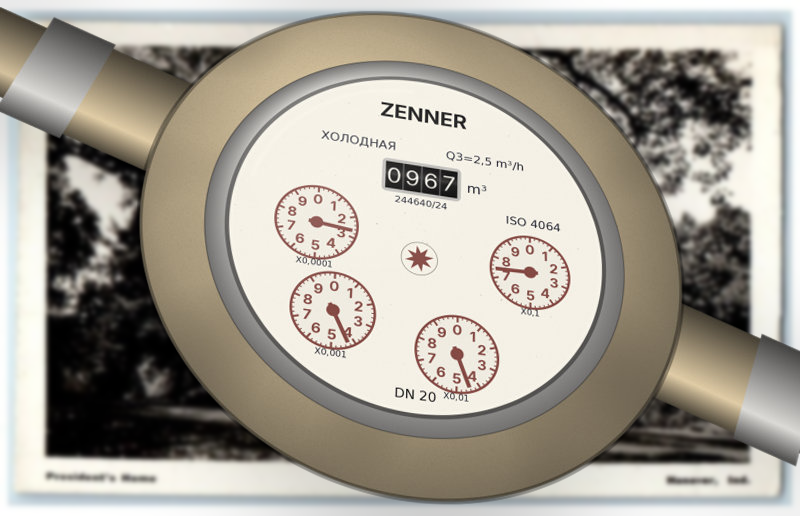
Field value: 967.7442 m³
